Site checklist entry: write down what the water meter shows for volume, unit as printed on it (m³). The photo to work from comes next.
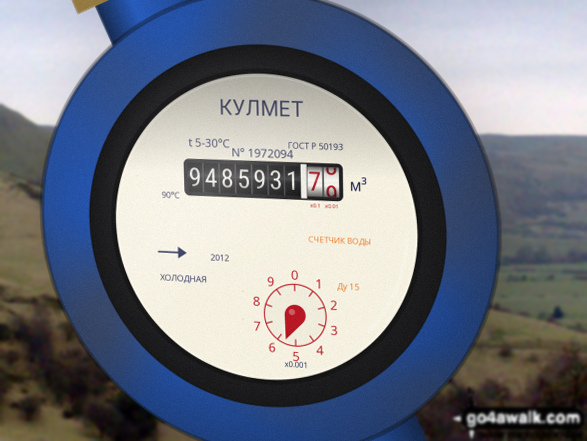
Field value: 9485931.785 m³
